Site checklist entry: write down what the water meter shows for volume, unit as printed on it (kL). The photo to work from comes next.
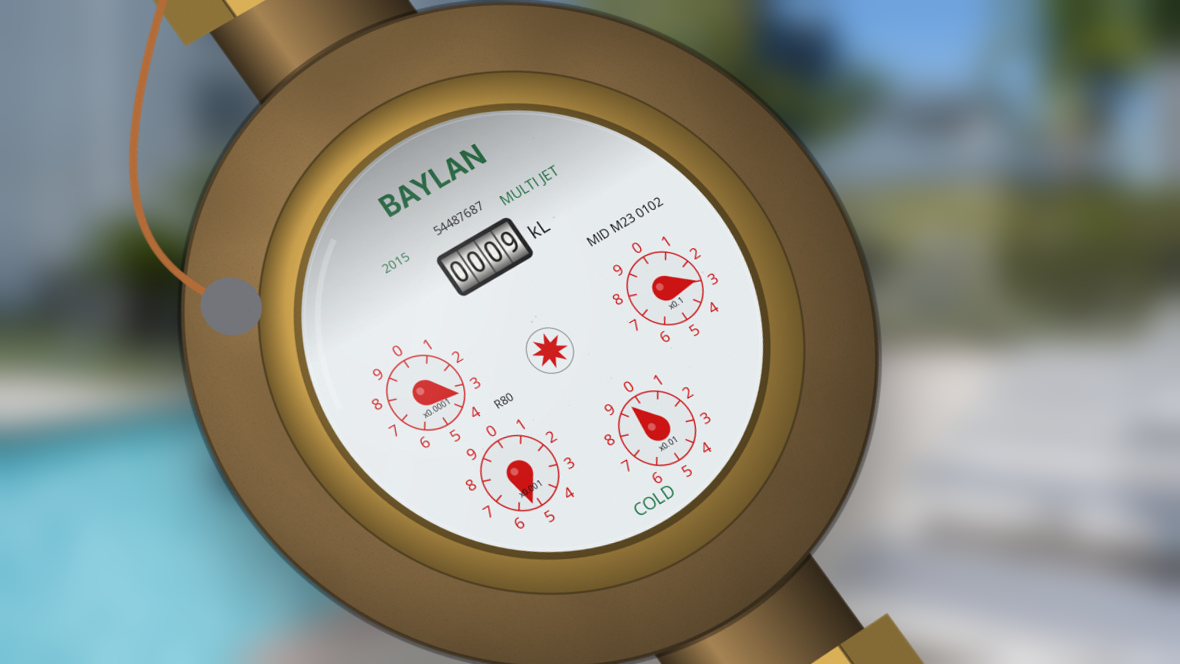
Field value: 9.2953 kL
